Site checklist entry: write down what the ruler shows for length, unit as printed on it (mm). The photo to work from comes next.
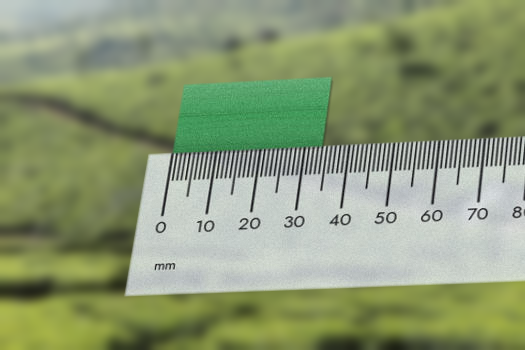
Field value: 34 mm
